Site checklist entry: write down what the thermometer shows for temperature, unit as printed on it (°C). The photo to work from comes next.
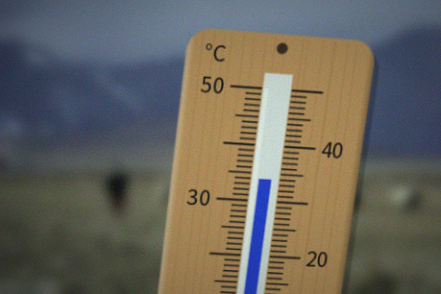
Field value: 34 °C
